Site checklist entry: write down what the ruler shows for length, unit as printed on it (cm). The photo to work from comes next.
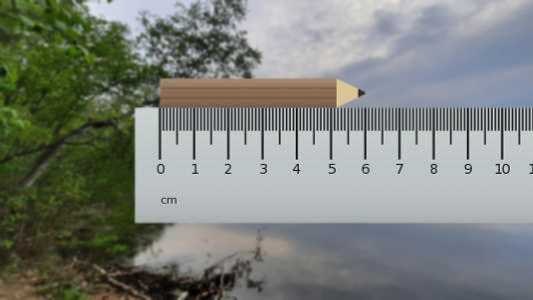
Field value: 6 cm
